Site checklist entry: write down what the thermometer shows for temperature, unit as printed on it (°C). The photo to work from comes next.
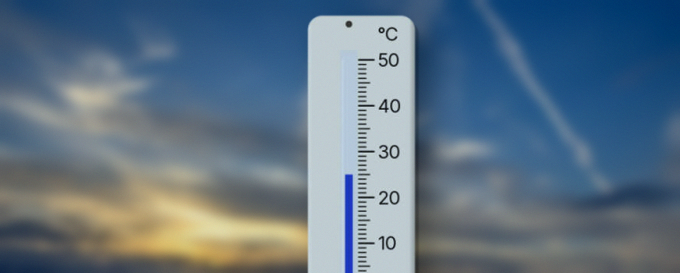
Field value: 25 °C
